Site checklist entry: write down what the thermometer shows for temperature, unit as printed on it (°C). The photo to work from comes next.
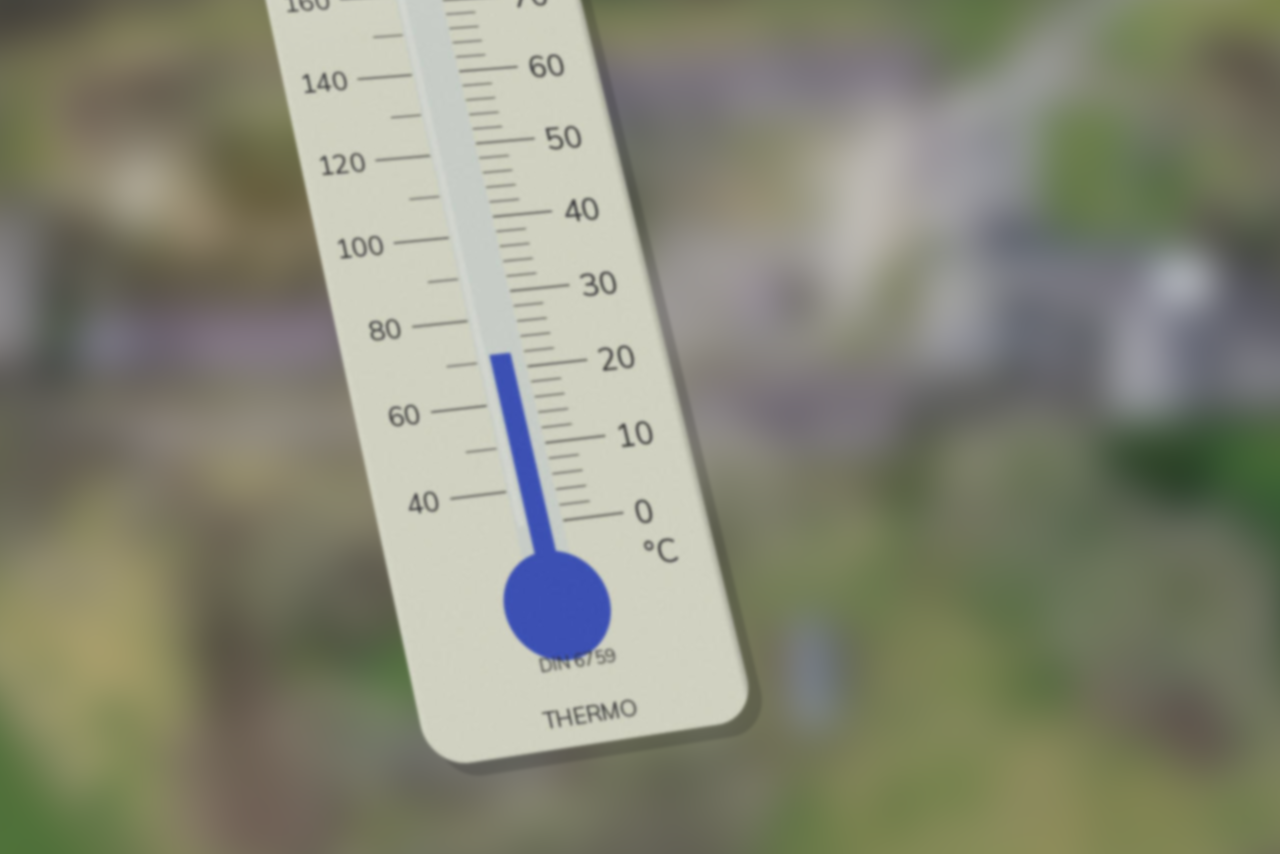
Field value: 22 °C
